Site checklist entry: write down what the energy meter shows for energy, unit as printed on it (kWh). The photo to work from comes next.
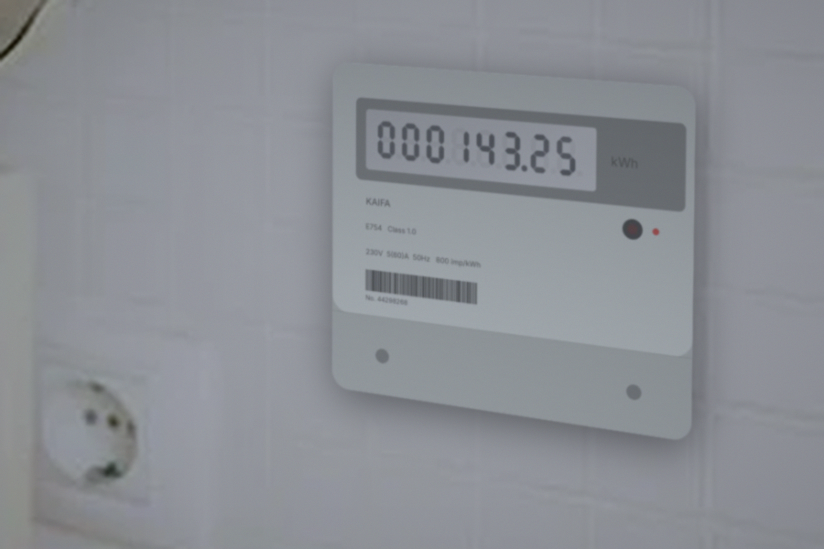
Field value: 143.25 kWh
